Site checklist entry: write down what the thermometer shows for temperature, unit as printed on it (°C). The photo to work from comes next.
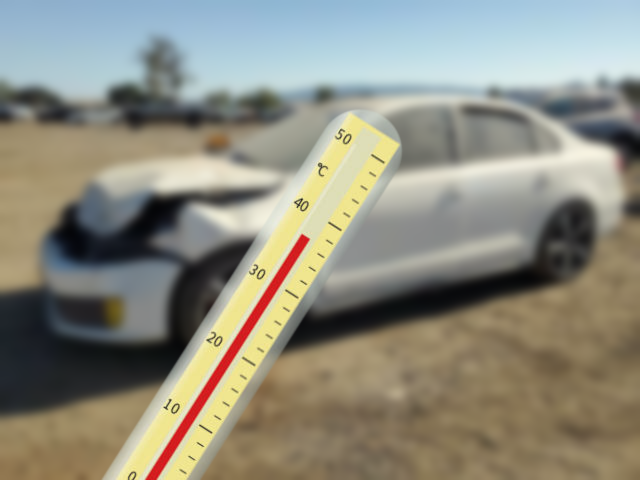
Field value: 37 °C
